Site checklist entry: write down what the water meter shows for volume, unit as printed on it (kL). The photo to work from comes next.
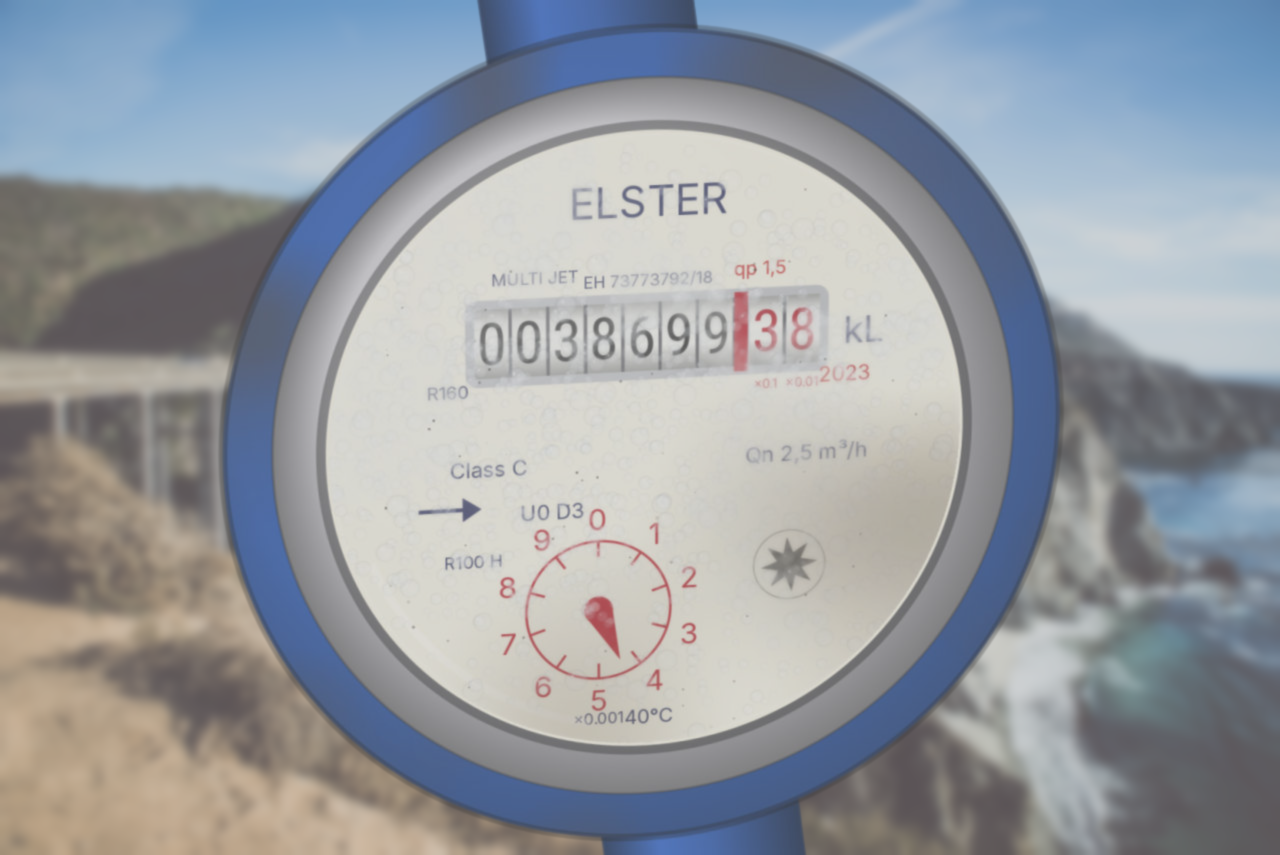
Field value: 38699.384 kL
